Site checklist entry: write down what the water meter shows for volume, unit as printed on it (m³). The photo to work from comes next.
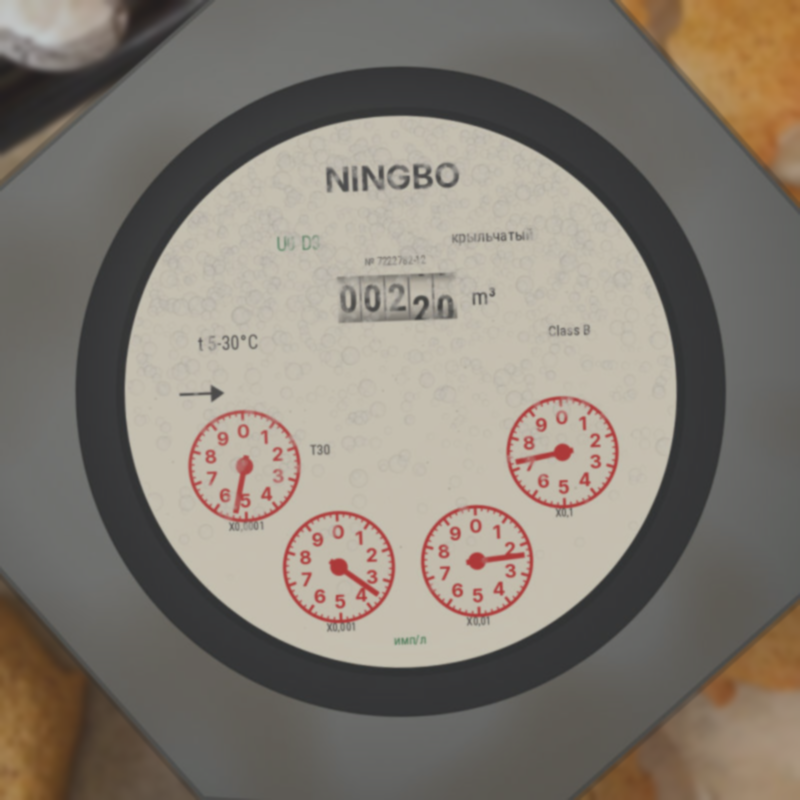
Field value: 219.7235 m³
